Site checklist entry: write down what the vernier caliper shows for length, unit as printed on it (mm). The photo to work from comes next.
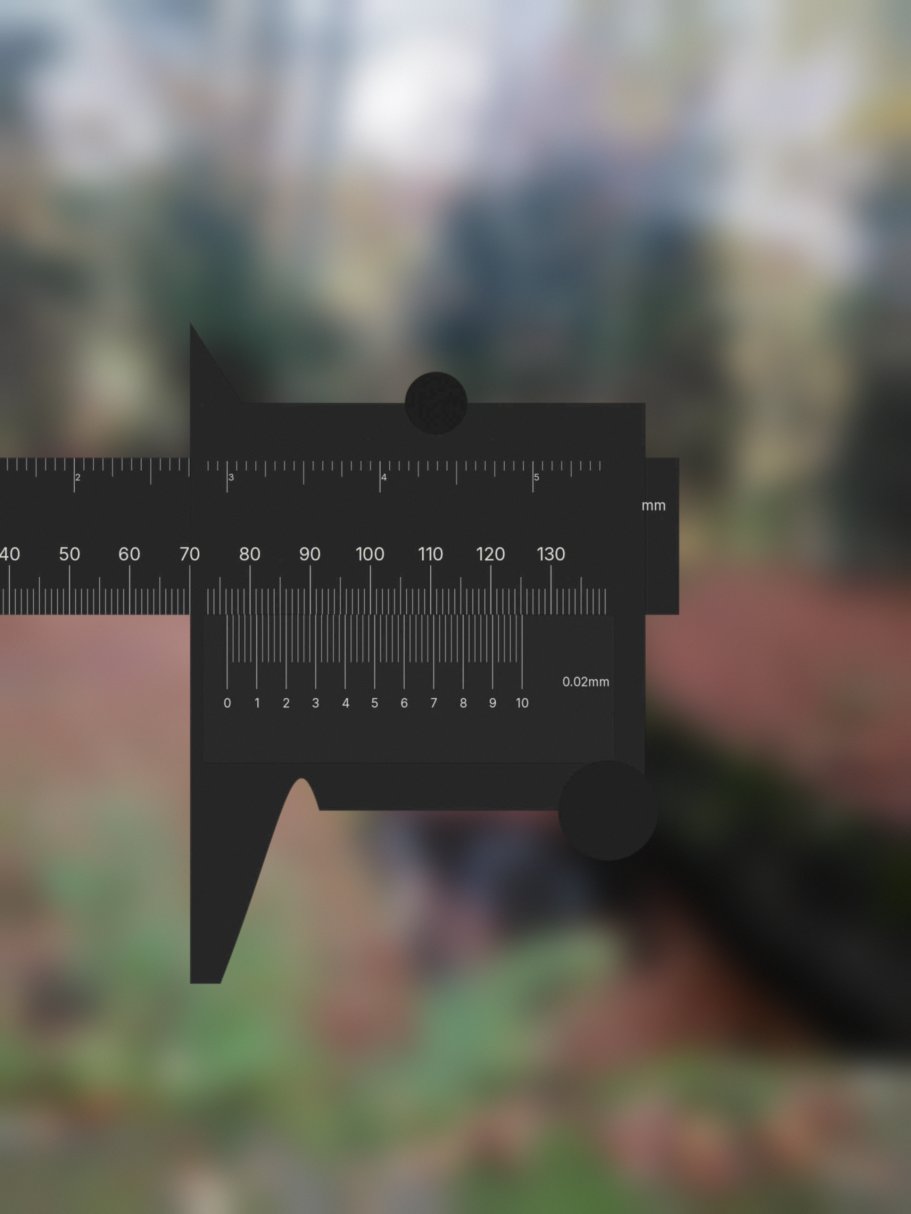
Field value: 76.2 mm
